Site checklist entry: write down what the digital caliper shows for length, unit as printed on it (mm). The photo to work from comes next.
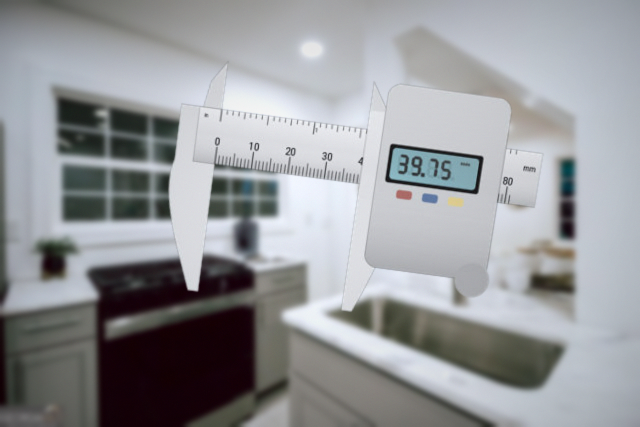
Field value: 39.75 mm
